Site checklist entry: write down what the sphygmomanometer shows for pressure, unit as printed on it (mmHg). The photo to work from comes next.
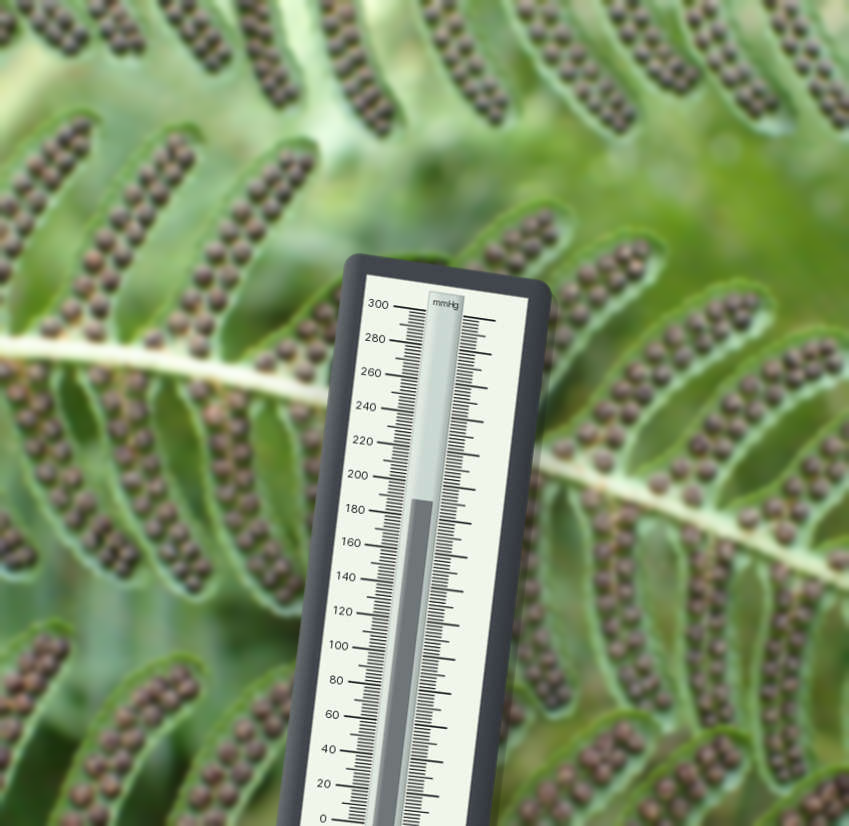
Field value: 190 mmHg
